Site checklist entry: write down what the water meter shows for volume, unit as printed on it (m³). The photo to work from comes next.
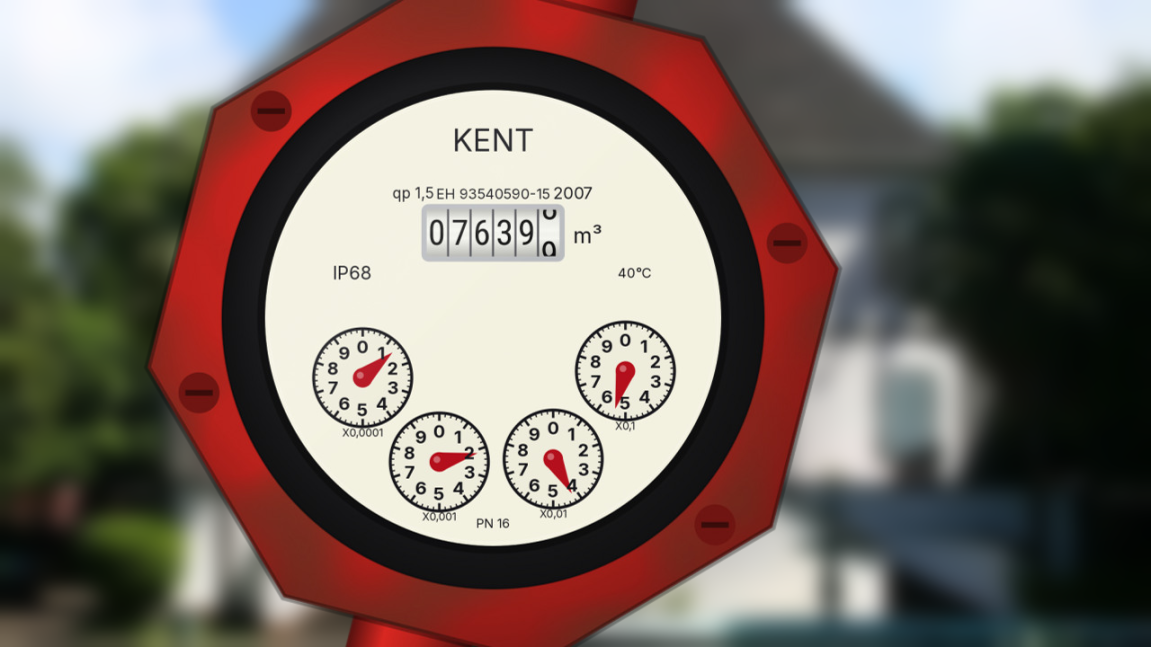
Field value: 76398.5421 m³
